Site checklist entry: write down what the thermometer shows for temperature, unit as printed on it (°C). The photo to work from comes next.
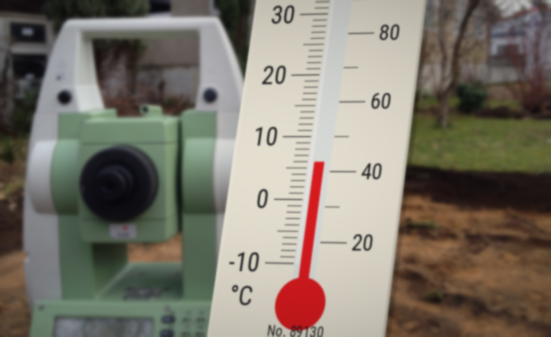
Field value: 6 °C
